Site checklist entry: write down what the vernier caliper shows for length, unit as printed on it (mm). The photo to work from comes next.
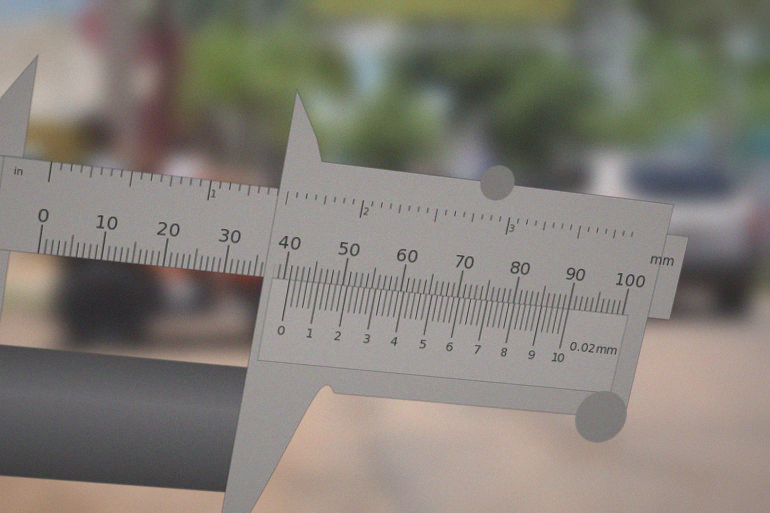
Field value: 41.0 mm
